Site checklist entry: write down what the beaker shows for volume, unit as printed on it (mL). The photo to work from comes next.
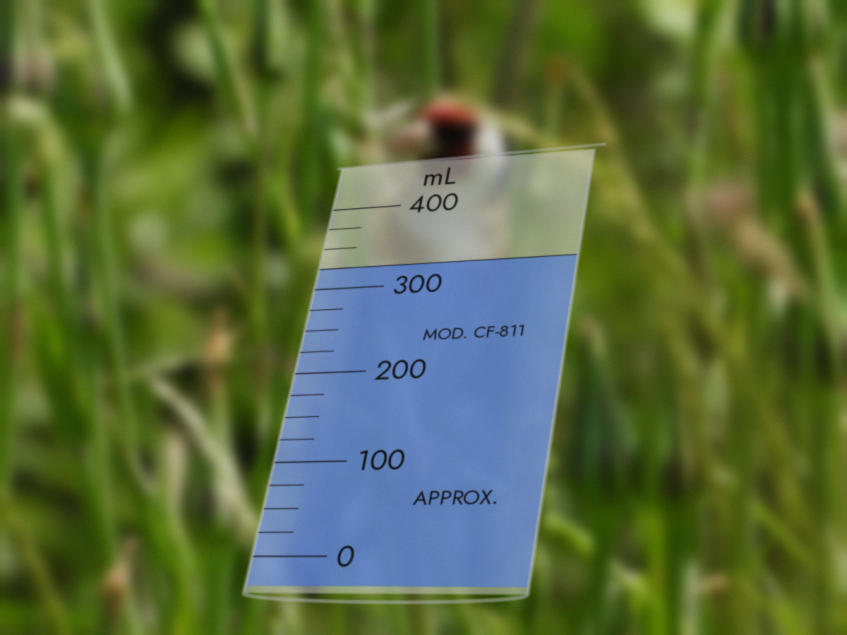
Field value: 325 mL
